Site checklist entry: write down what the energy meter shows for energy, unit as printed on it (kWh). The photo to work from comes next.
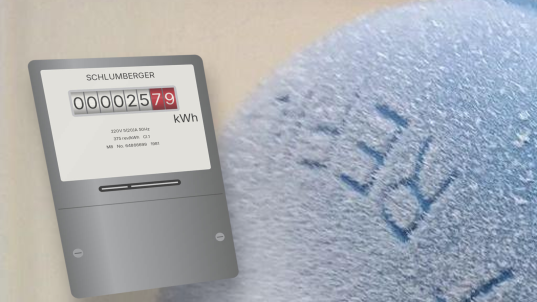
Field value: 25.79 kWh
